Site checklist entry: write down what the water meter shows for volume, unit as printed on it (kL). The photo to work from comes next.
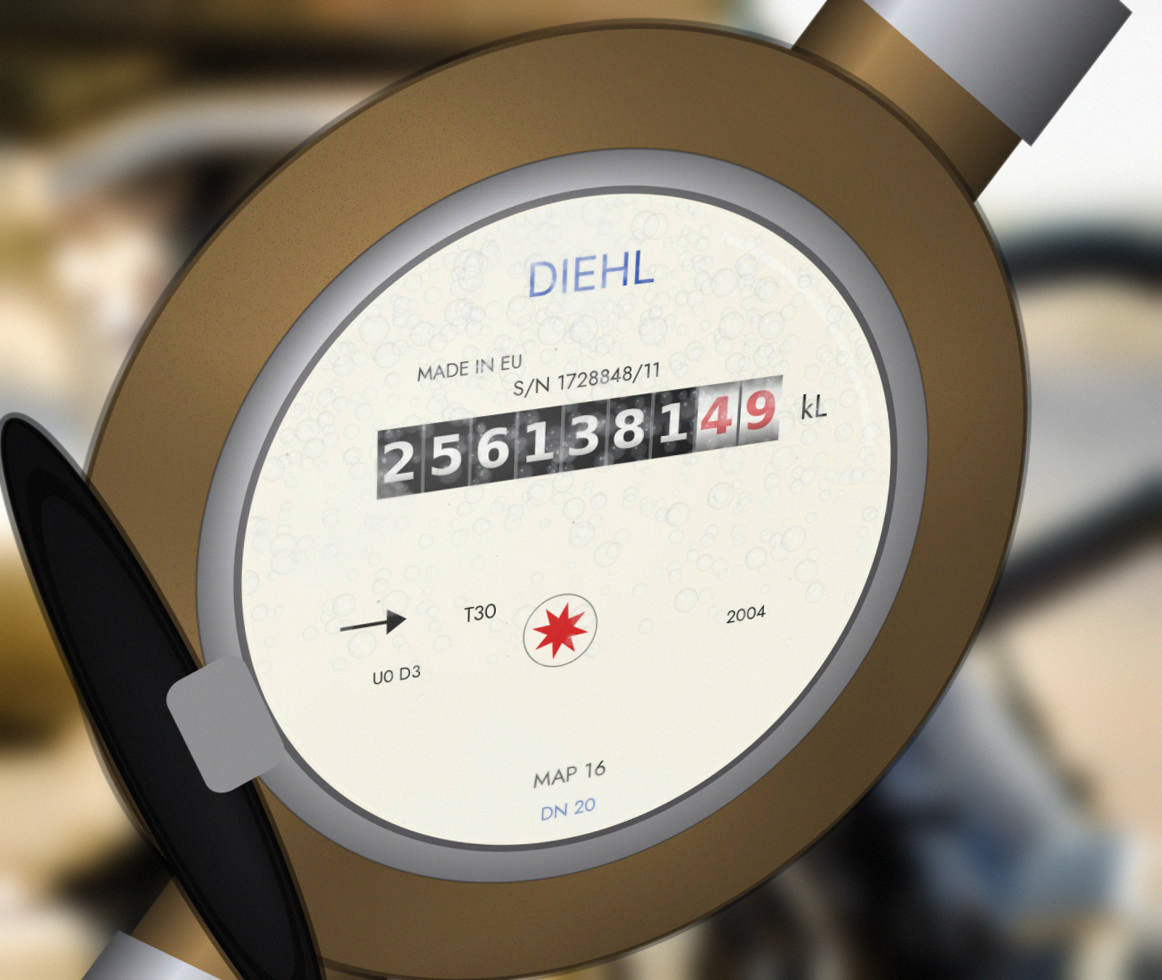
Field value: 2561381.49 kL
